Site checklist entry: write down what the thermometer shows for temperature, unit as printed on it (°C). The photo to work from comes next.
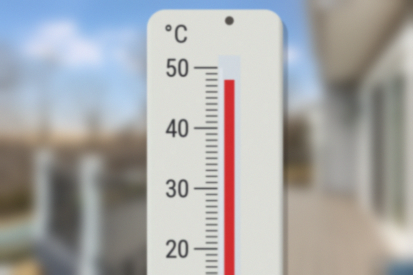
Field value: 48 °C
